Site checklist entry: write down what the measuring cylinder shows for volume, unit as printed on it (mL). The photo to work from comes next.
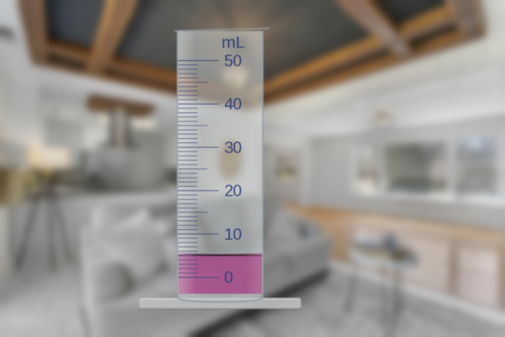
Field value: 5 mL
